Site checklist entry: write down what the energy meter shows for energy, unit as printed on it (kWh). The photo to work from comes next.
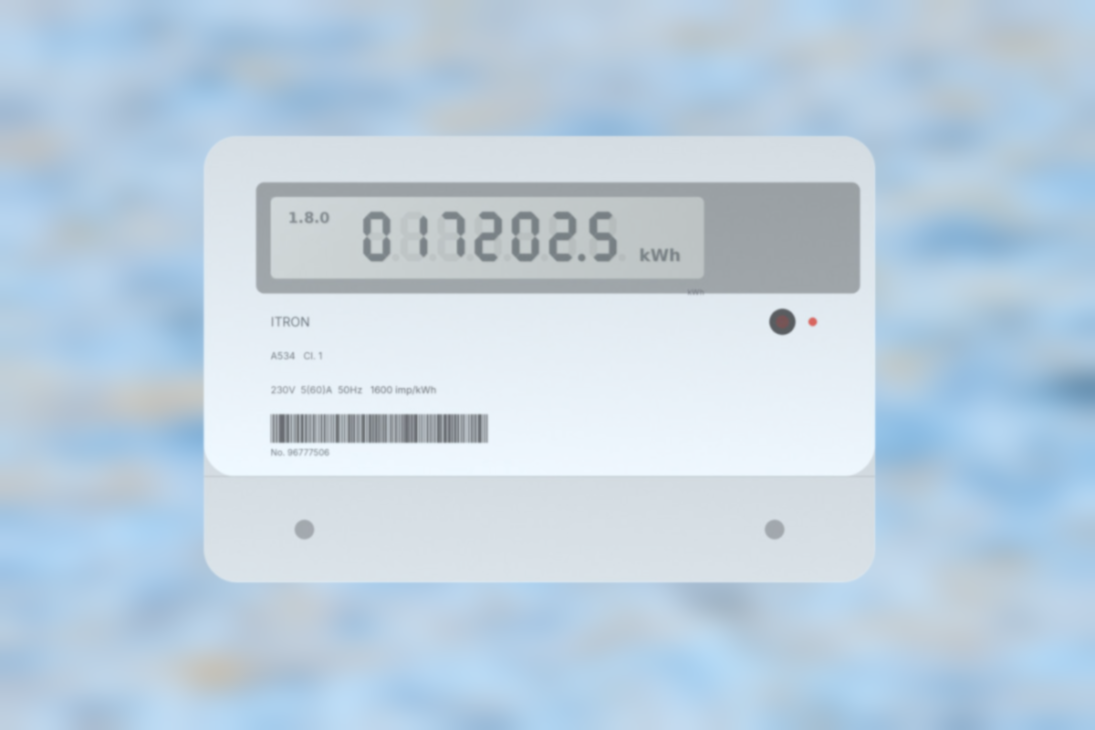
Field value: 17202.5 kWh
